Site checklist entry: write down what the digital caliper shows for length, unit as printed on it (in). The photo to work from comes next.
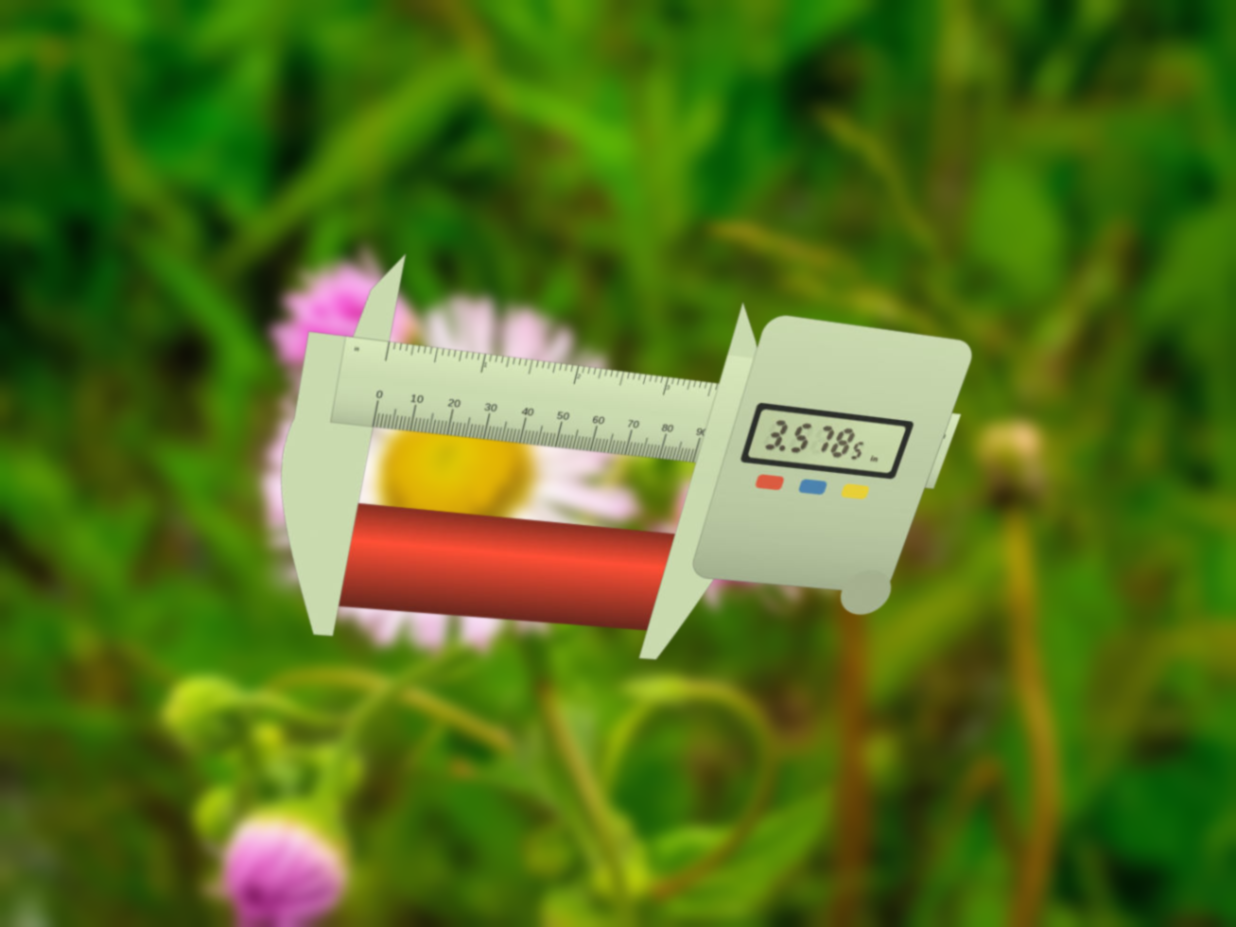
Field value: 3.5785 in
